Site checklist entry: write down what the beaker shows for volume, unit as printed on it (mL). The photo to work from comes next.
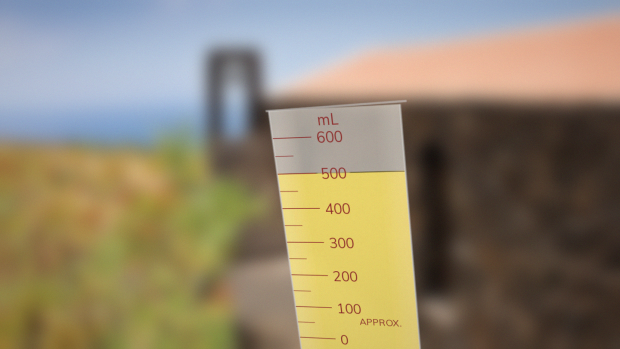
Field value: 500 mL
